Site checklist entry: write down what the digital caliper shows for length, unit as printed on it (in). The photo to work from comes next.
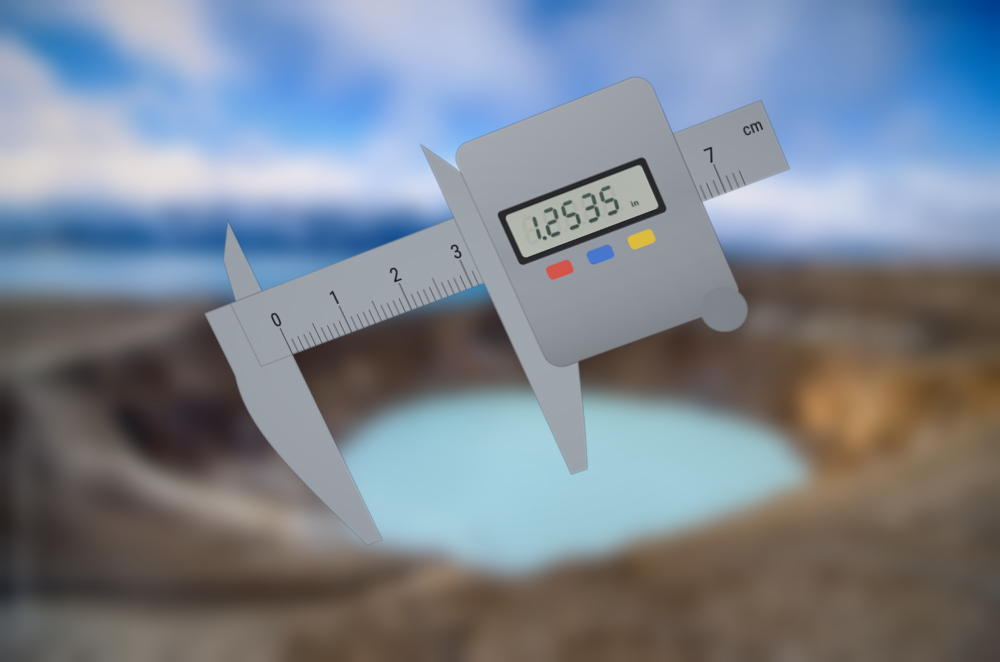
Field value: 1.2535 in
